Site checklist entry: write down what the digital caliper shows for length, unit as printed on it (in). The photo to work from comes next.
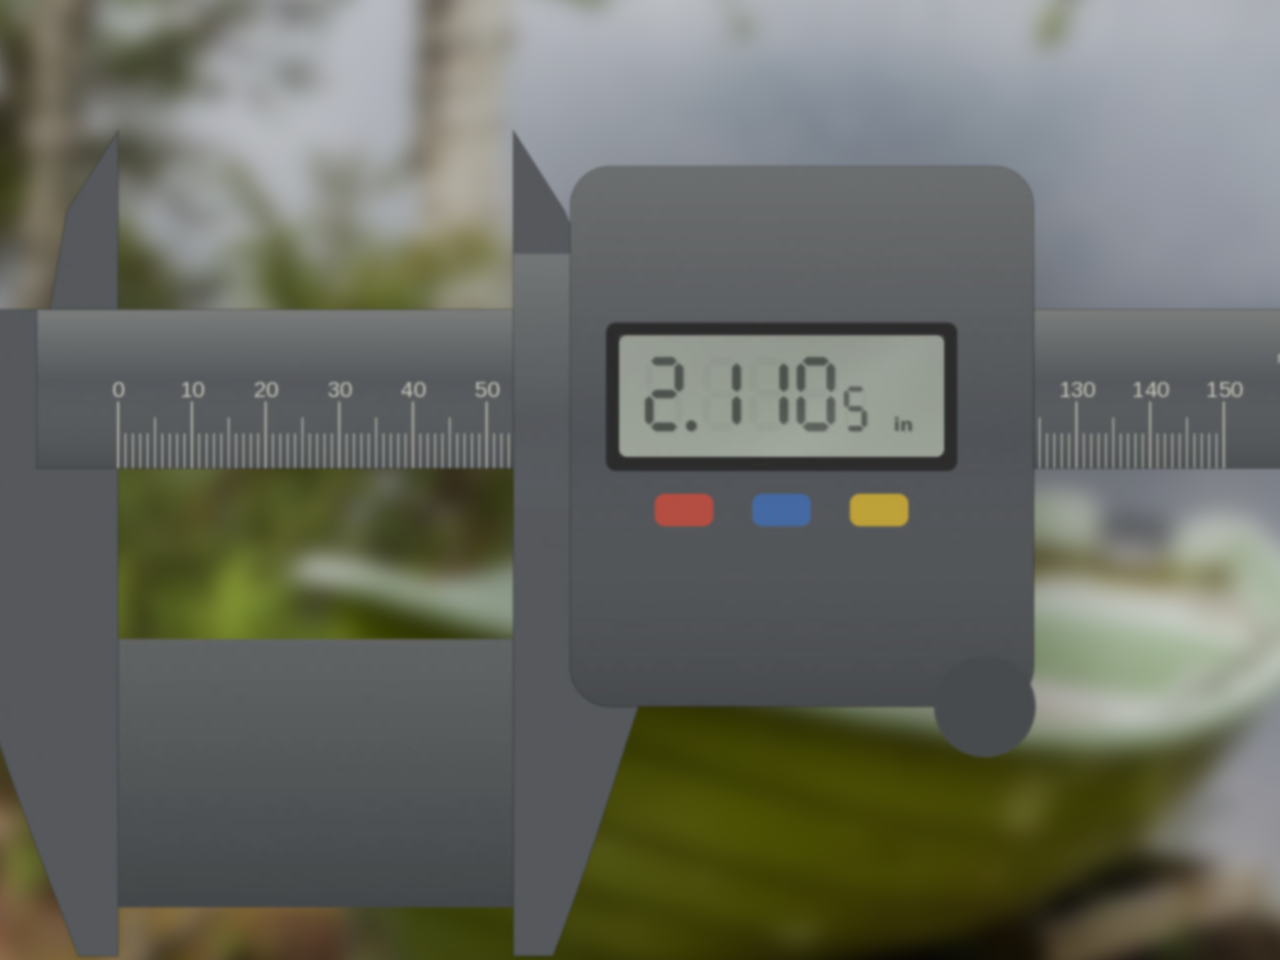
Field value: 2.1105 in
